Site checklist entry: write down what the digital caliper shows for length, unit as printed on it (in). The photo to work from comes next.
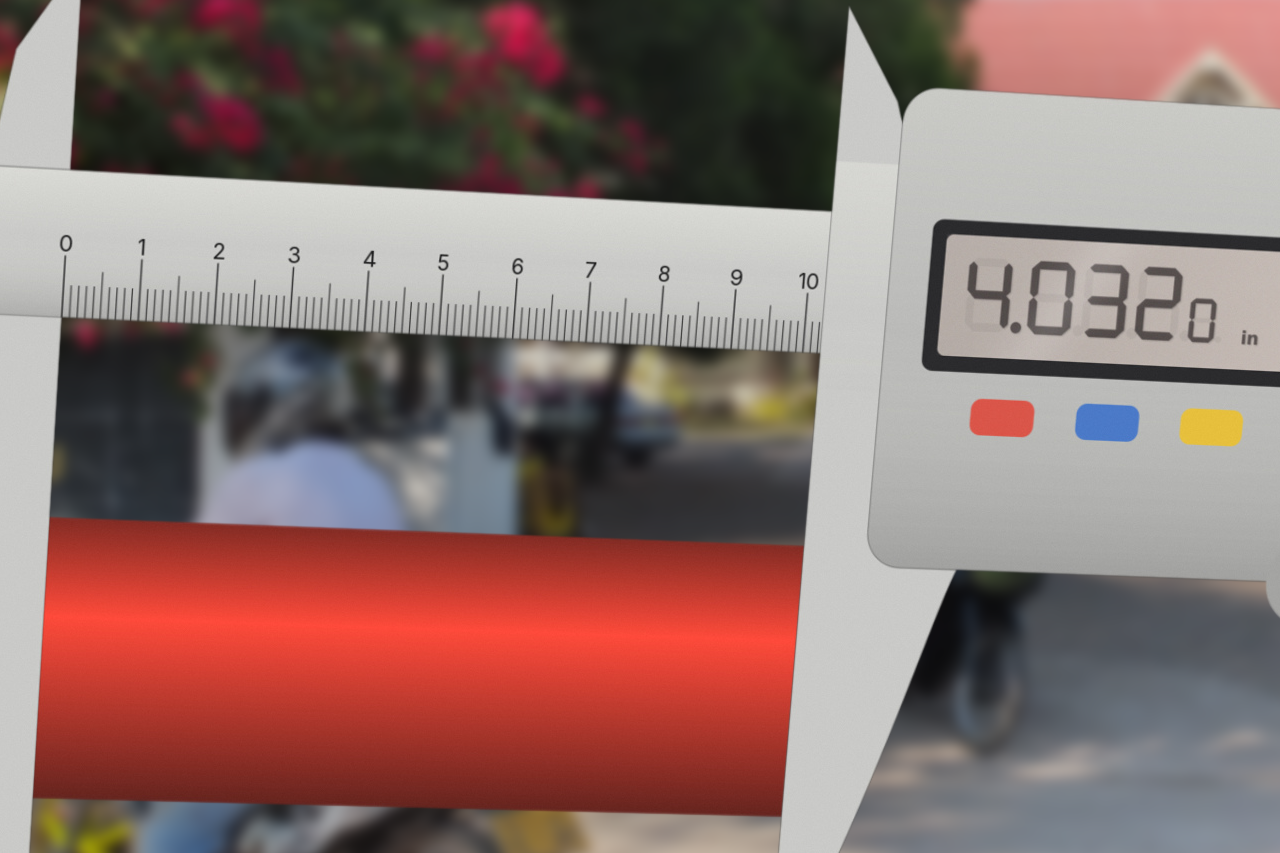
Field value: 4.0320 in
